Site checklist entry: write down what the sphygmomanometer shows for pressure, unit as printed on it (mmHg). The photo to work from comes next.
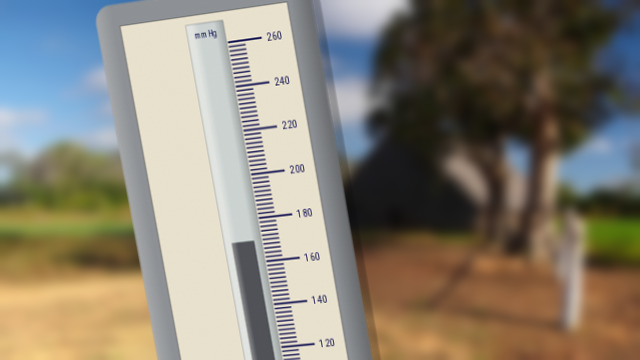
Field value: 170 mmHg
